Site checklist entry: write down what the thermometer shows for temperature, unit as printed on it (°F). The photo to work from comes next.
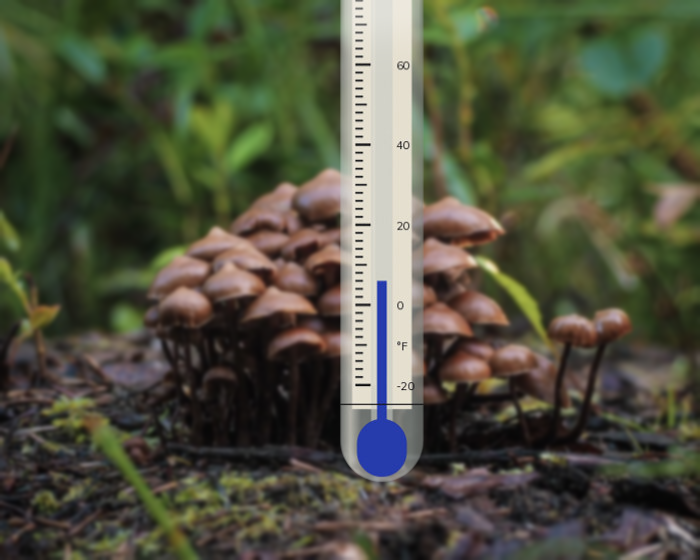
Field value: 6 °F
